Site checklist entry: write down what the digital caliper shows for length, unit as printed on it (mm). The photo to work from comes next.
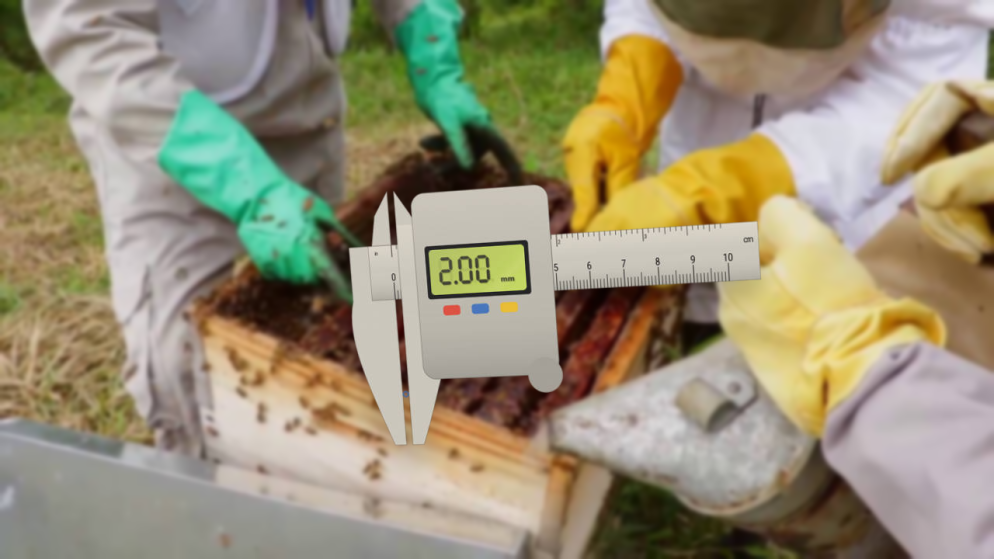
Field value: 2.00 mm
